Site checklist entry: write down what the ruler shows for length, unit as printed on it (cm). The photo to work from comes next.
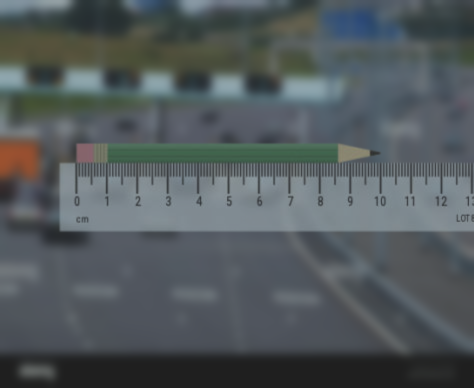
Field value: 10 cm
